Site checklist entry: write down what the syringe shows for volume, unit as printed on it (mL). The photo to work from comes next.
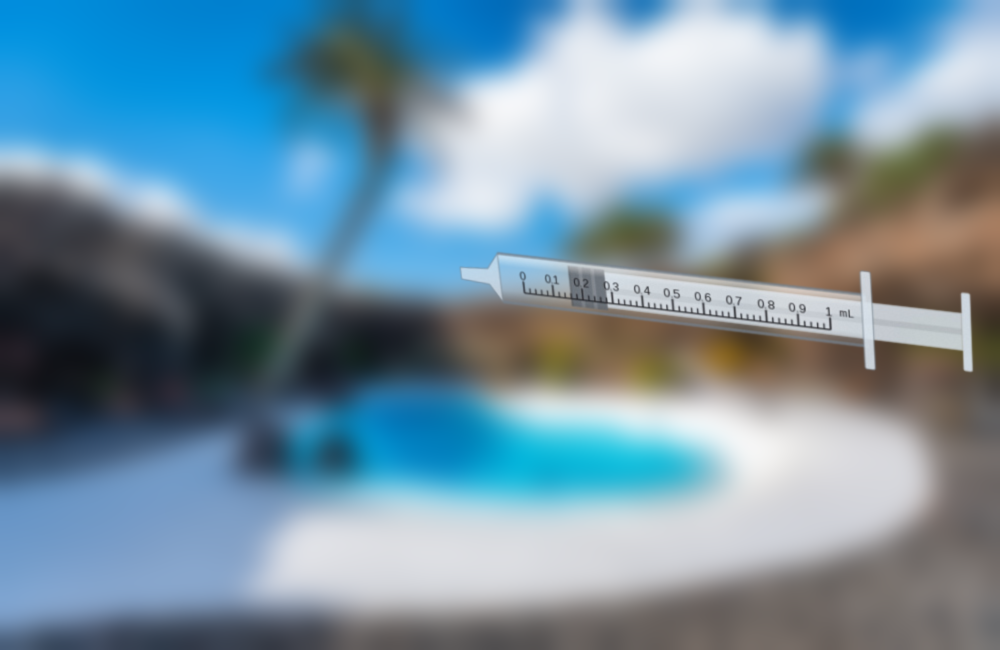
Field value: 0.16 mL
